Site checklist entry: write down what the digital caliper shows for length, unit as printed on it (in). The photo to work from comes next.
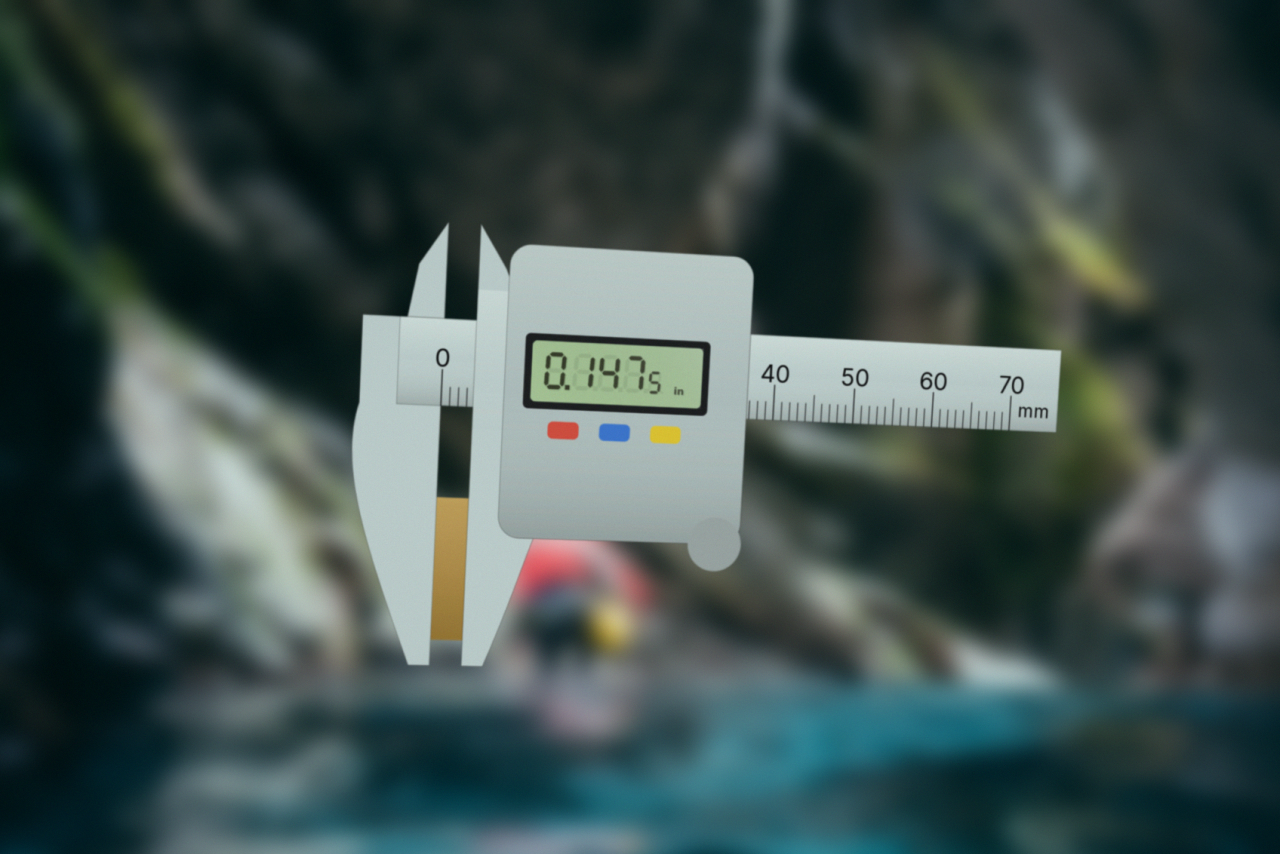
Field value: 0.1475 in
